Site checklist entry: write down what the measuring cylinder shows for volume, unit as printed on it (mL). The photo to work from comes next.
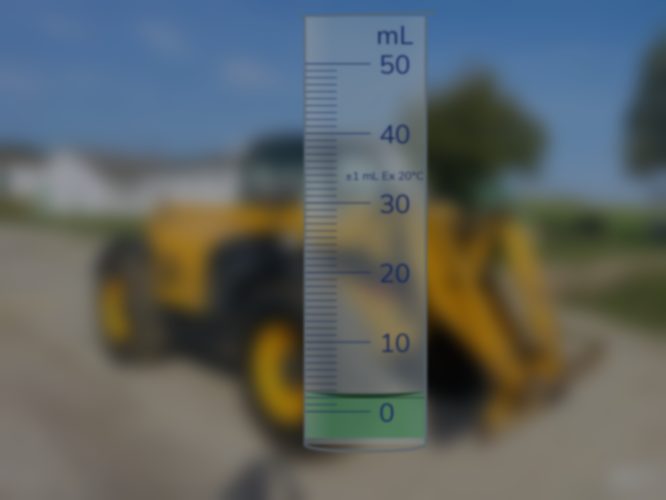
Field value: 2 mL
